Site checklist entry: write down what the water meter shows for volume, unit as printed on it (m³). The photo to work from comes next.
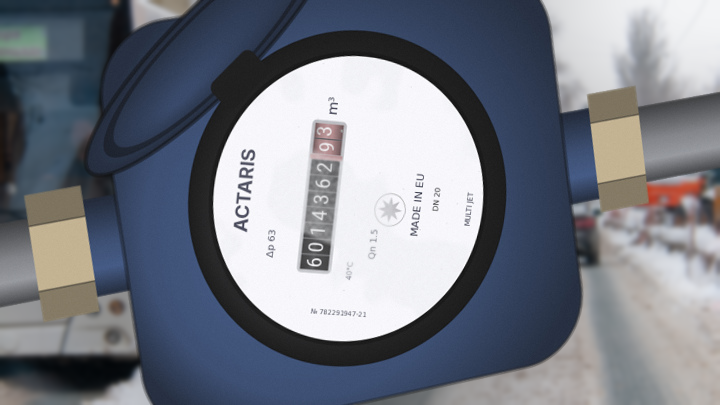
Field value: 6014362.93 m³
